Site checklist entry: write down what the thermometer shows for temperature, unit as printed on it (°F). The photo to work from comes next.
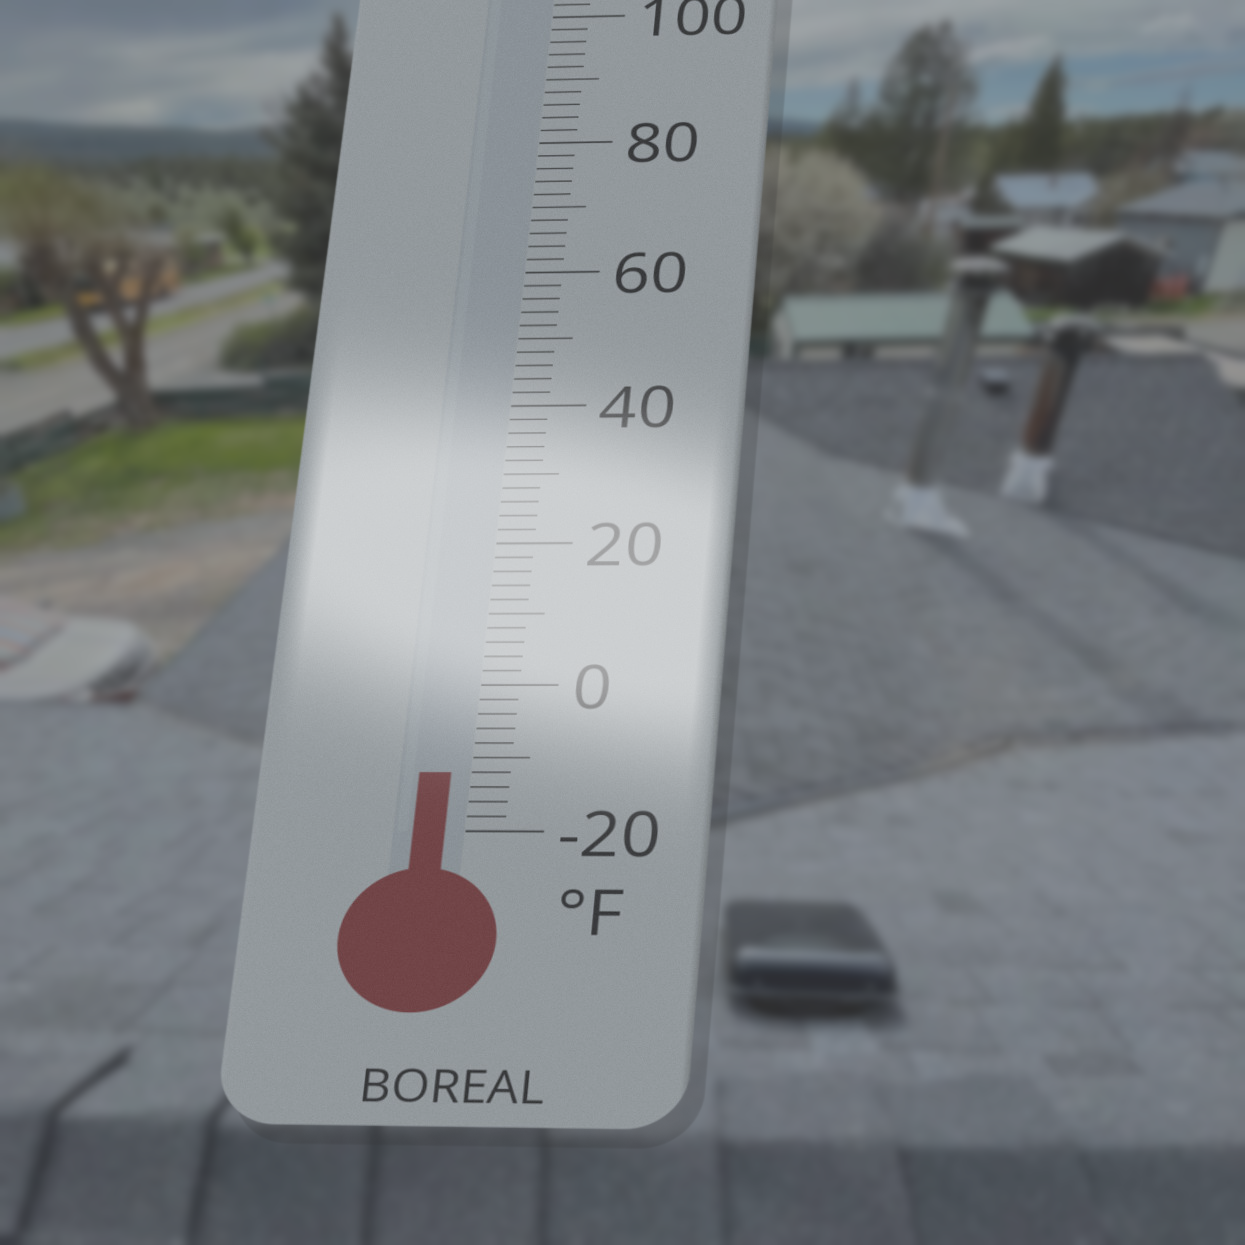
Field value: -12 °F
